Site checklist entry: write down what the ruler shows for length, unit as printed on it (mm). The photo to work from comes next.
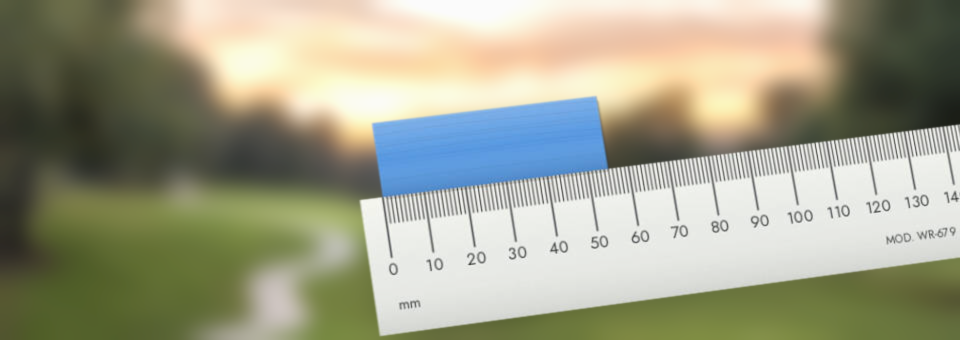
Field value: 55 mm
